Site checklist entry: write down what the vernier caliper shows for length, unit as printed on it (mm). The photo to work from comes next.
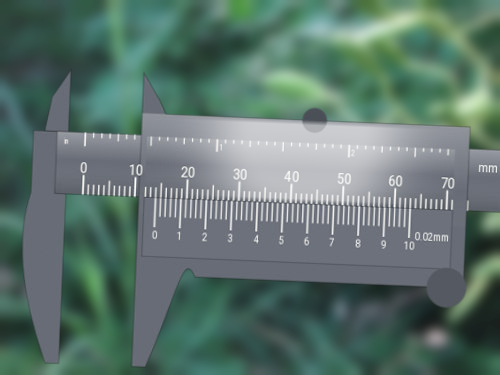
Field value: 14.0 mm
